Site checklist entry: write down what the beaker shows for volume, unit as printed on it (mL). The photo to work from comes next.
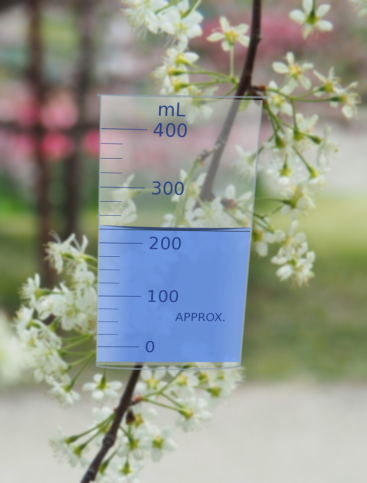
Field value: 225 mL
